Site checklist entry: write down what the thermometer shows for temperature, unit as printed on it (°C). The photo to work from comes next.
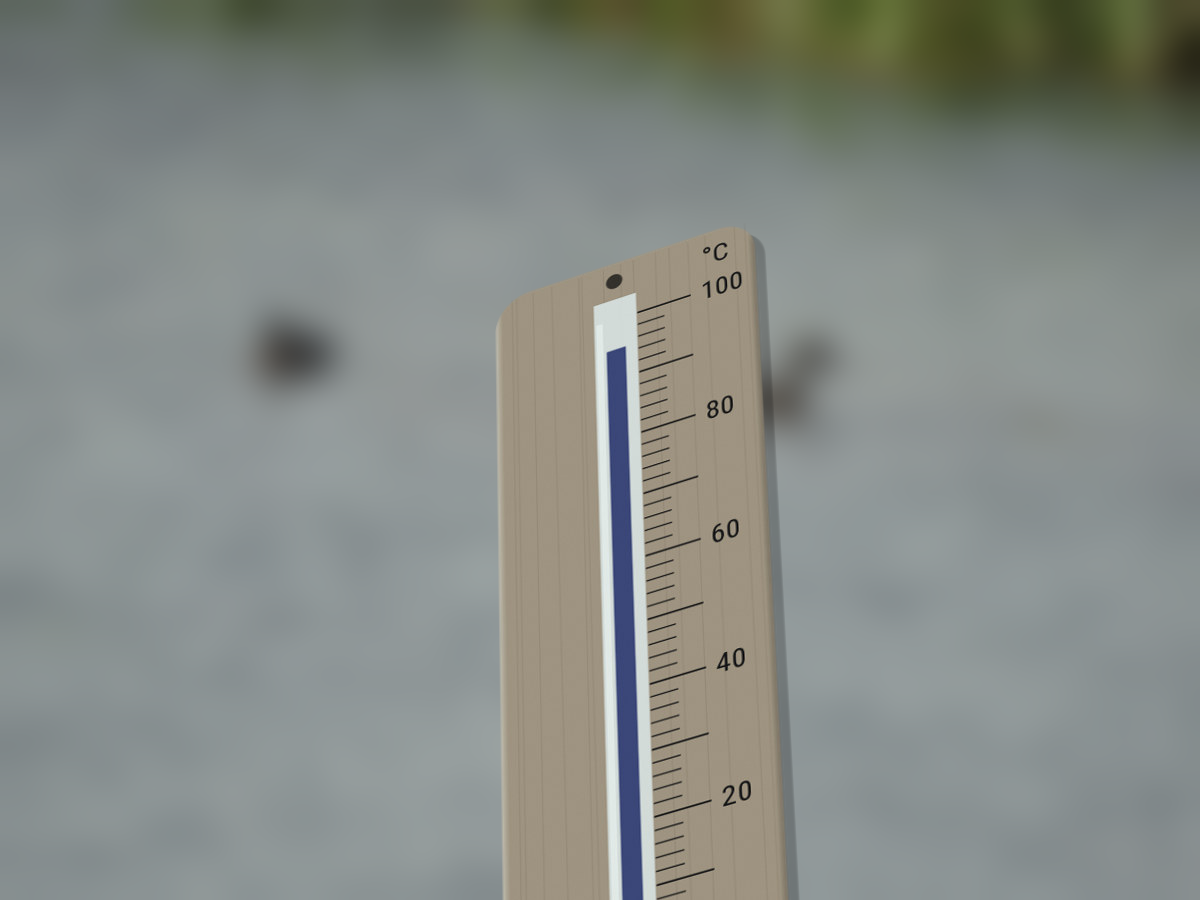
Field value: 95 °C
